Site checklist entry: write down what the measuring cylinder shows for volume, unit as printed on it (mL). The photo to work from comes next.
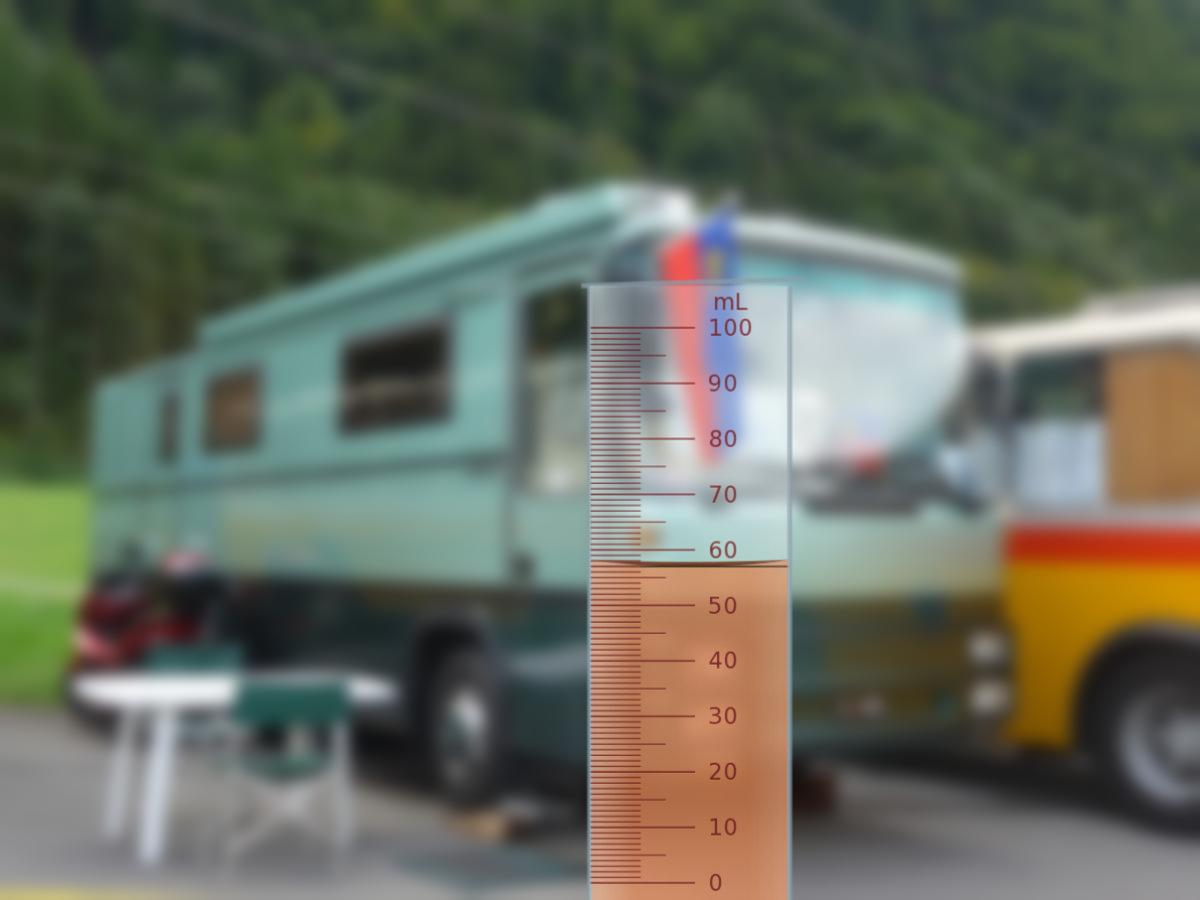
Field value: 57 mL
